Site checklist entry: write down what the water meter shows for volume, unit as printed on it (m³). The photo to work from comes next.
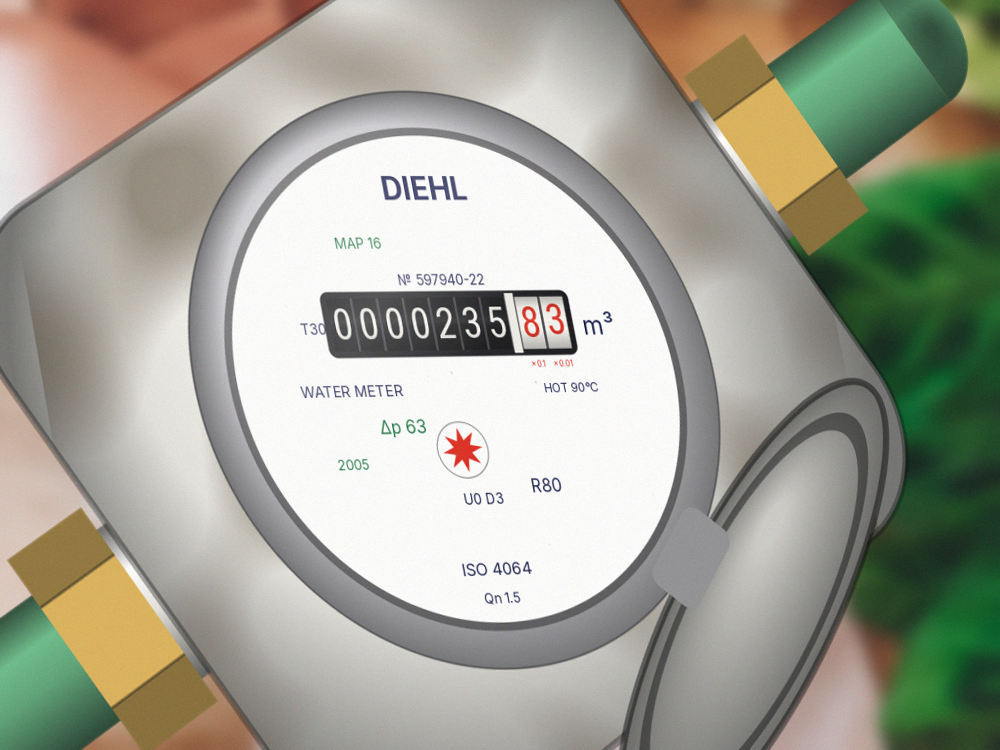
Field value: 235.83 m³
